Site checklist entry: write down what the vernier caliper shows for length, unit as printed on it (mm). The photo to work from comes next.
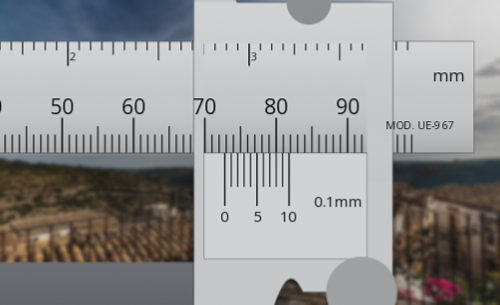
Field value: 72.8 mm
